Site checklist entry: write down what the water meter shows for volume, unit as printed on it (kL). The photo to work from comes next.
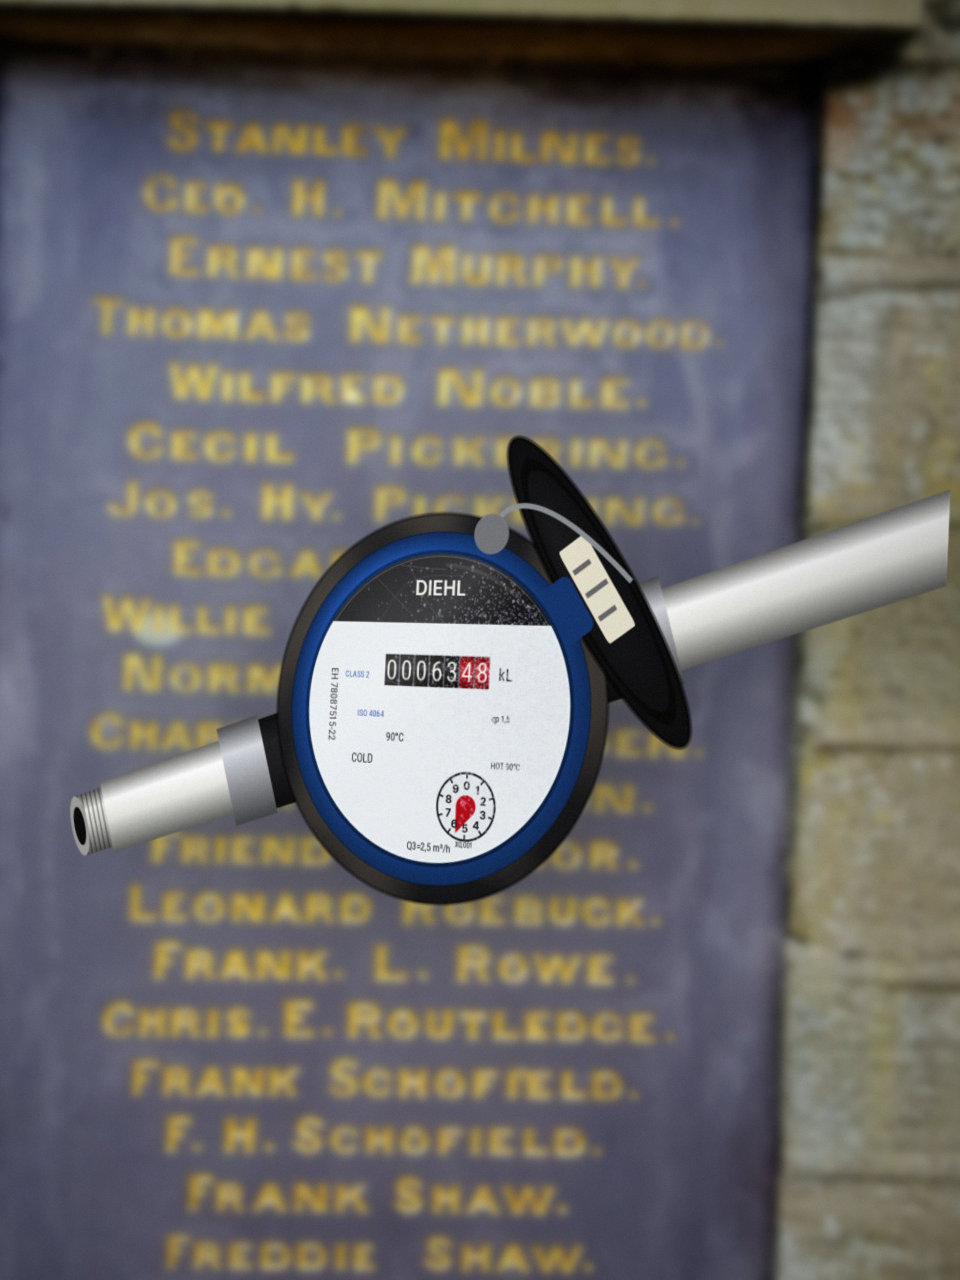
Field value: 63.485 kL
